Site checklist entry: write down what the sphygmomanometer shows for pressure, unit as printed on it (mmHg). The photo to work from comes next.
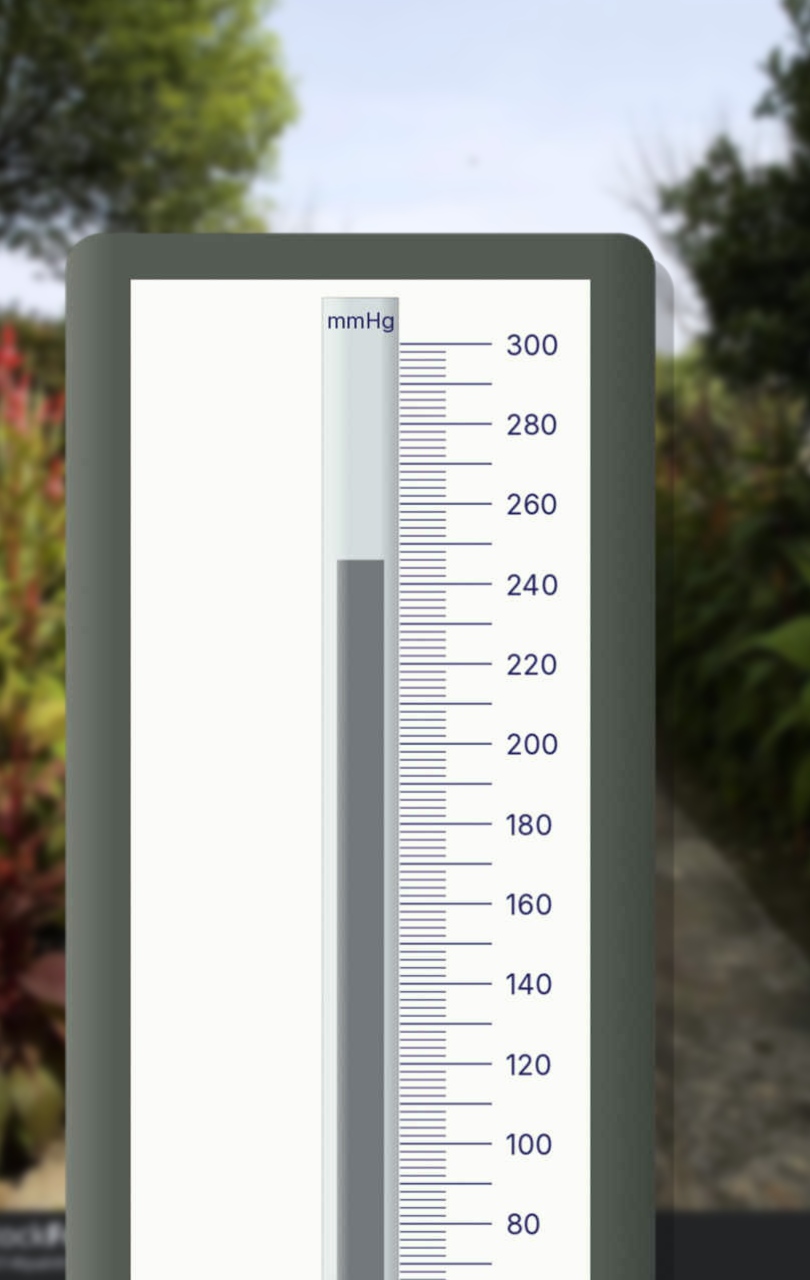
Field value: 246 mmHg
